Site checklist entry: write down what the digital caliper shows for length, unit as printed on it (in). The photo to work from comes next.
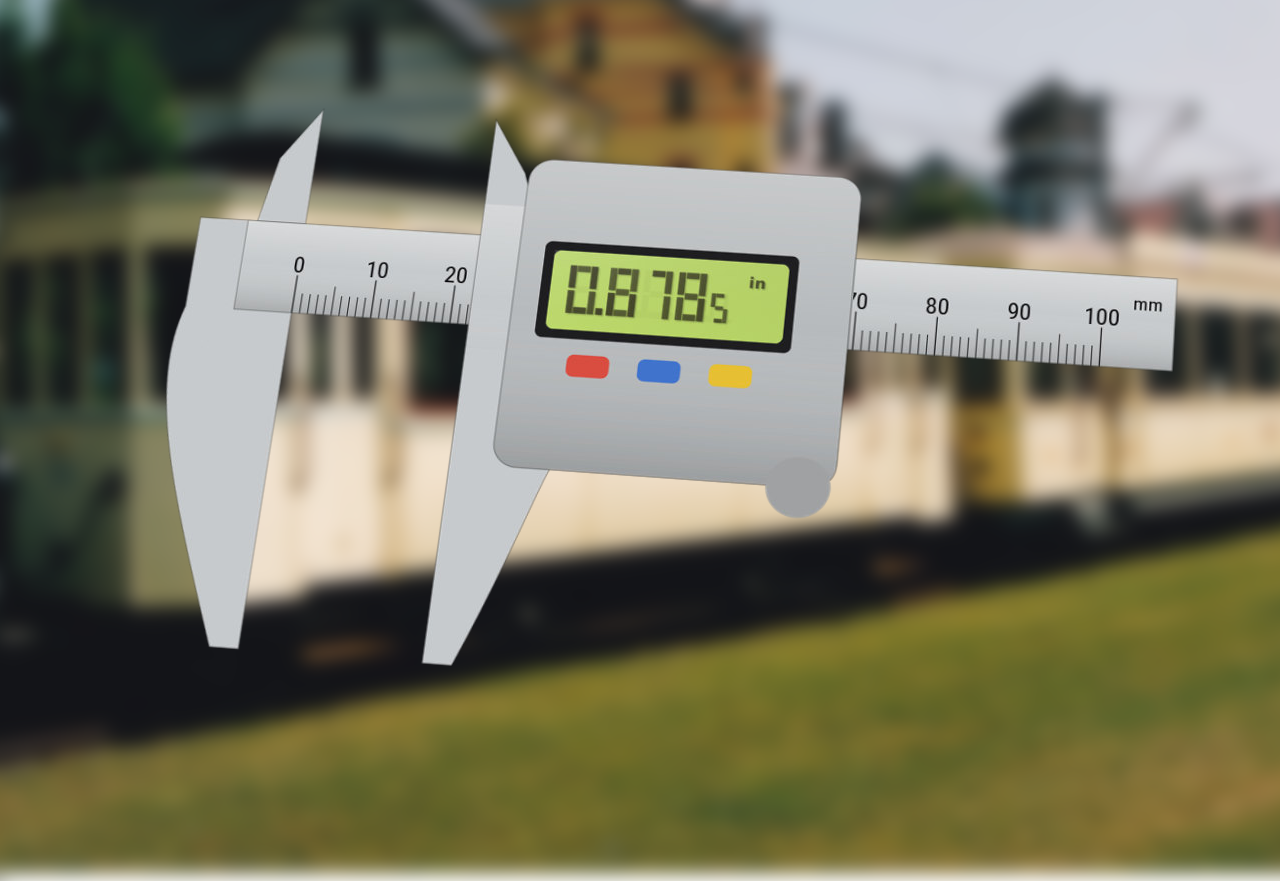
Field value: 0.8785 in
